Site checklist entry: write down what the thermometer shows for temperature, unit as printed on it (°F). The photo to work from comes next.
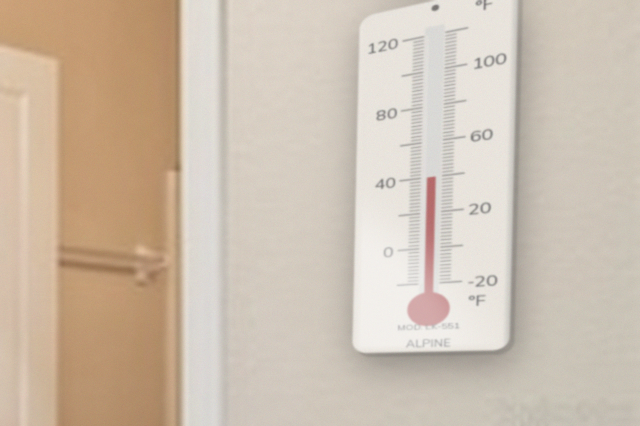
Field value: 40 °F
